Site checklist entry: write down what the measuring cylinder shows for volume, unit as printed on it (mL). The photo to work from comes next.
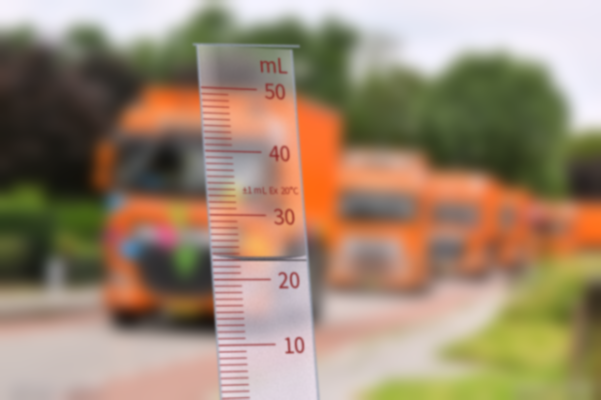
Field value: 23 mL
